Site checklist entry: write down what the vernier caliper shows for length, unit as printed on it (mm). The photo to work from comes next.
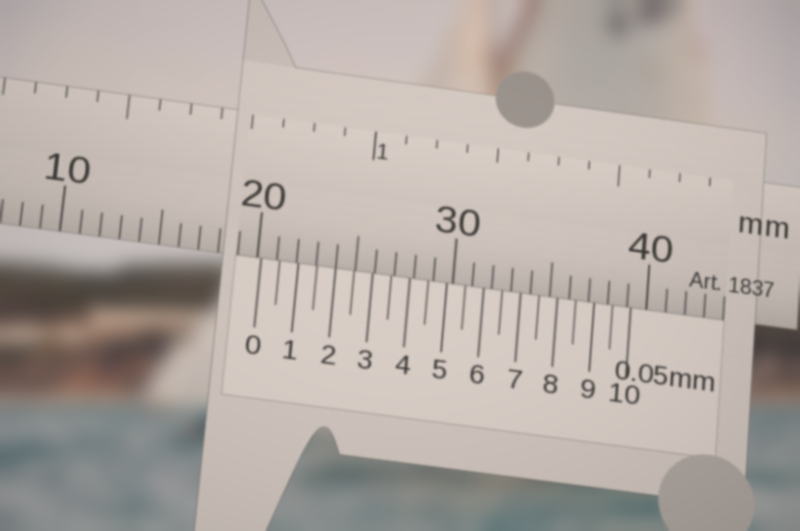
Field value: 20.2 mm
